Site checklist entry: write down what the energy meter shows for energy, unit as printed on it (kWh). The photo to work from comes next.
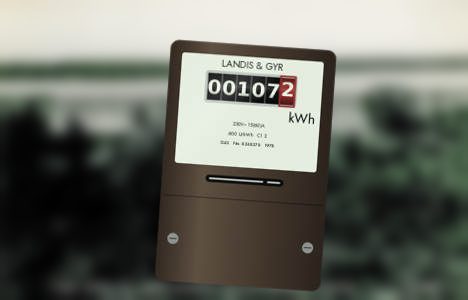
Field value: 107.2 kWh
